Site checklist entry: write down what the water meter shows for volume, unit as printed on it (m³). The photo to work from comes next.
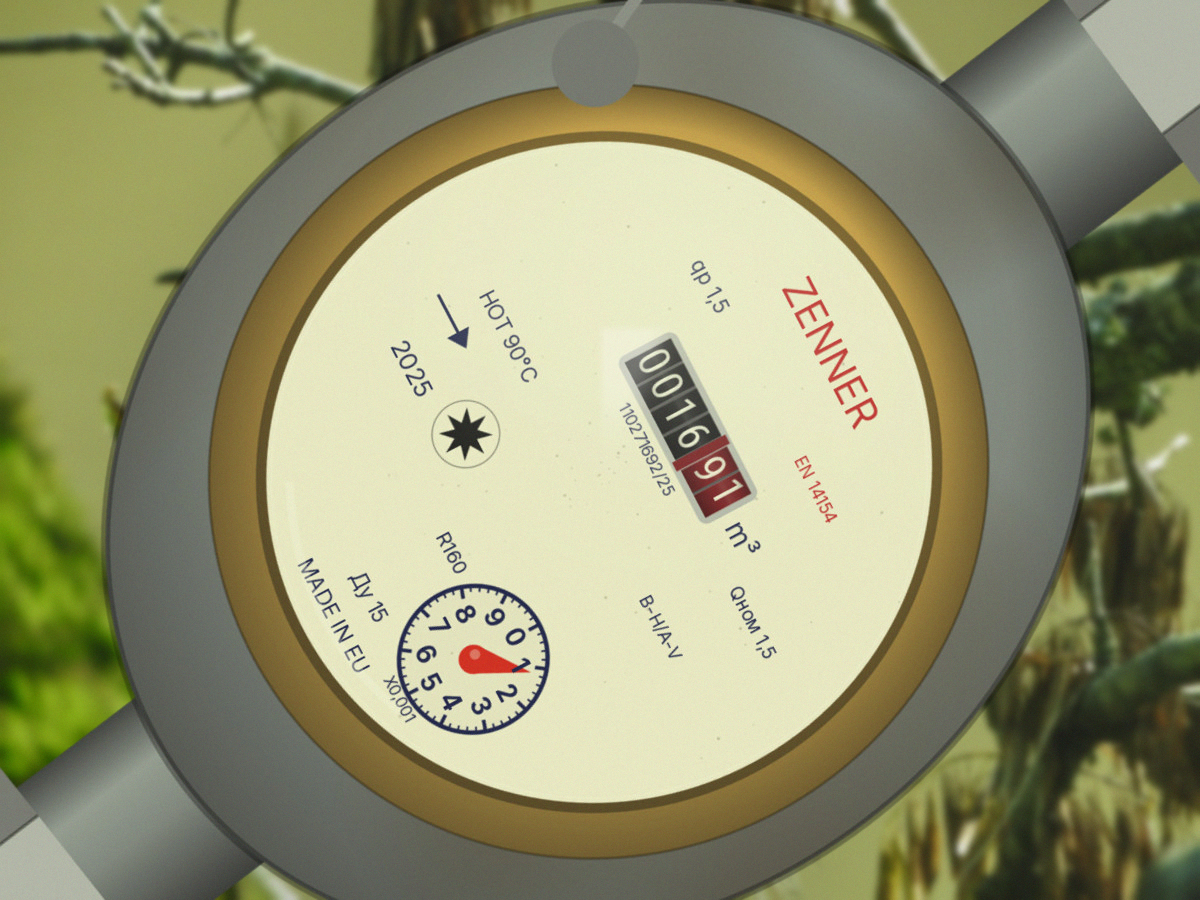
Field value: 16.911 m³
